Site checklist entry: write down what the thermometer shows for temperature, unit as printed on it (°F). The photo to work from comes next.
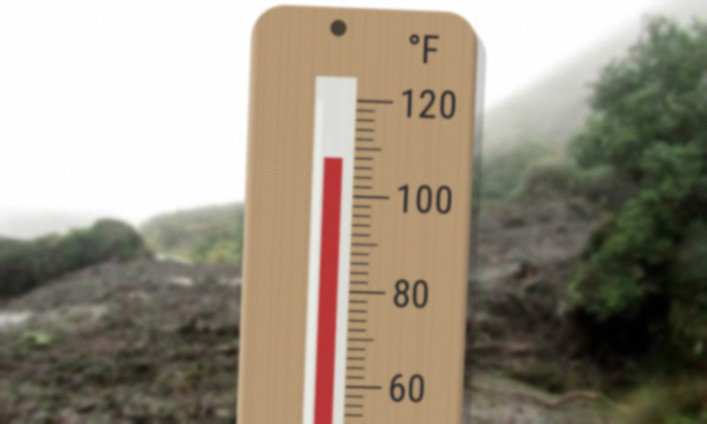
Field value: 108 °F
